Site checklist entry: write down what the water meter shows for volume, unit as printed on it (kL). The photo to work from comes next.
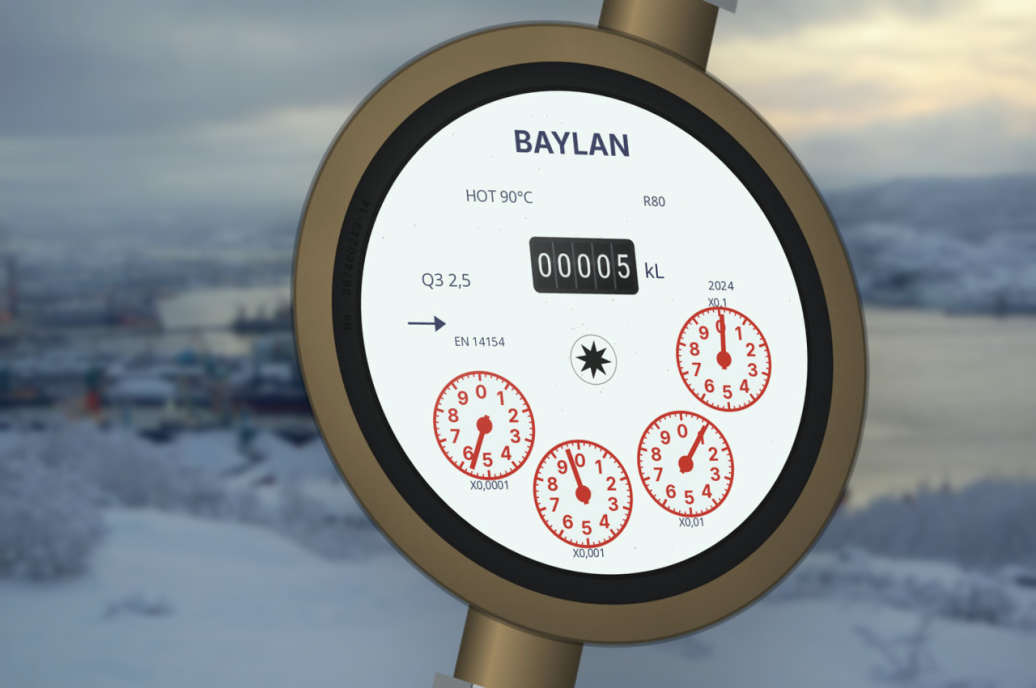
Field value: 5.0095 kL
